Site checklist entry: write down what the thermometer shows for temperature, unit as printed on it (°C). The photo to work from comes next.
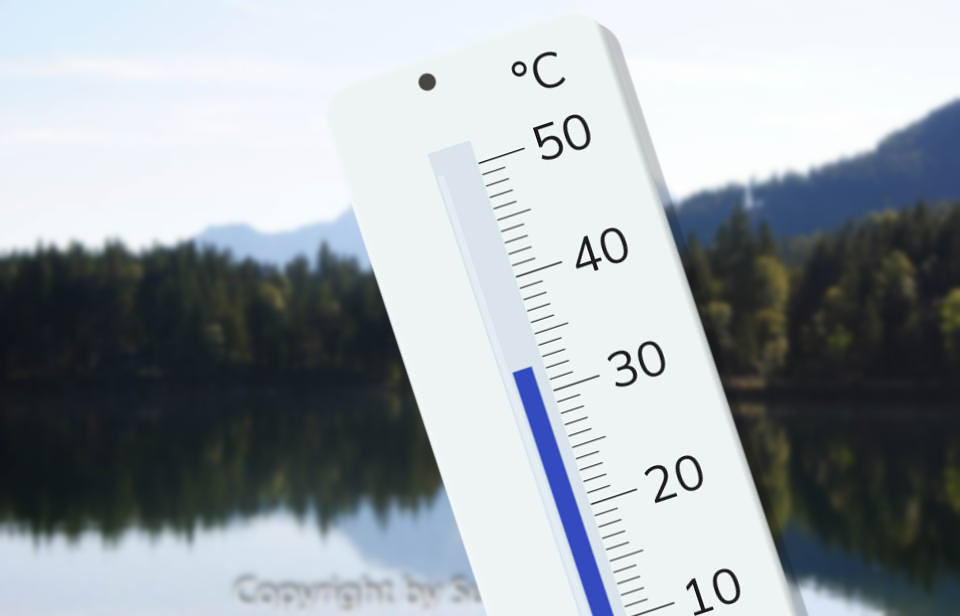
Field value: 32.5 °C
